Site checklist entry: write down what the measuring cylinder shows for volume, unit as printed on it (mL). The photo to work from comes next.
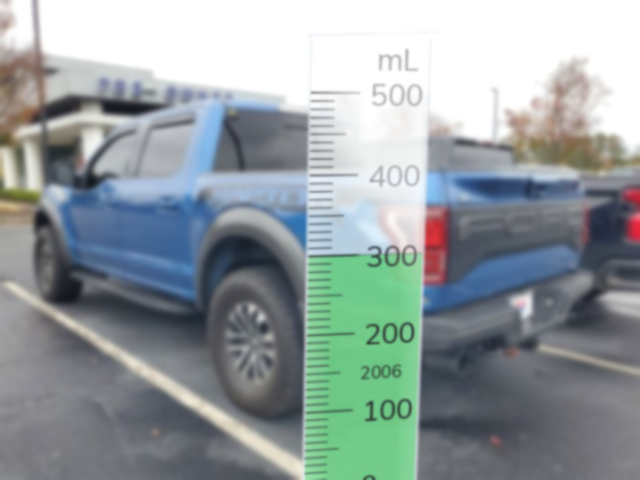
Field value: 300 mL
